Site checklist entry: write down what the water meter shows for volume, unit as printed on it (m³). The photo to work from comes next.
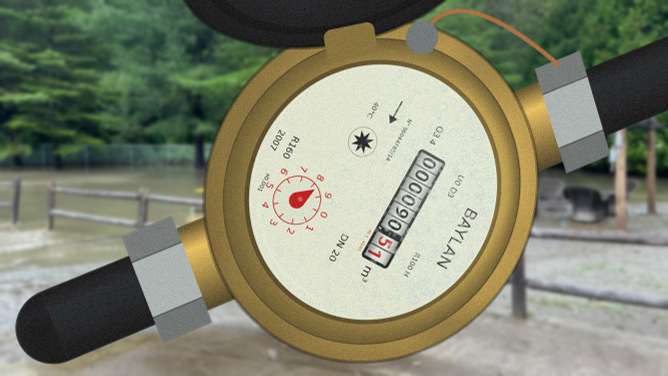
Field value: 90.508 m³
